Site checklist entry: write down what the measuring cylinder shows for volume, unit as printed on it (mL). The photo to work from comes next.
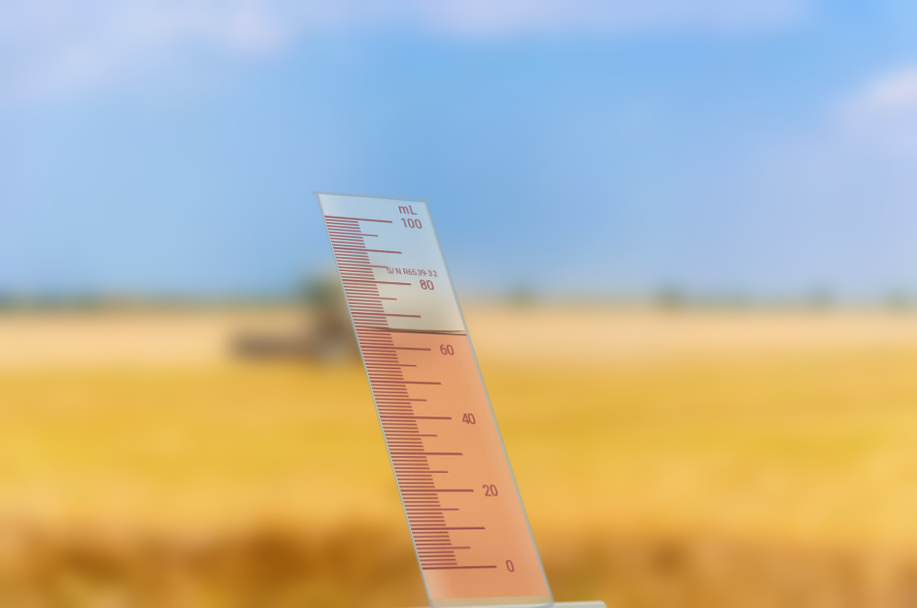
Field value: 65 mL
